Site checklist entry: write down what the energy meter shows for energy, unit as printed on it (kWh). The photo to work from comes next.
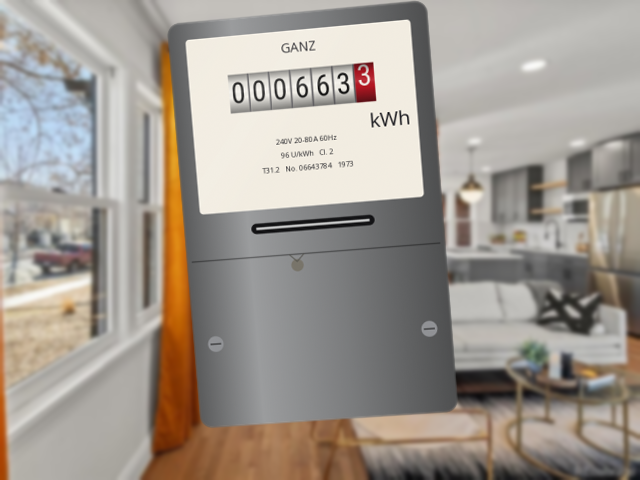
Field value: 663.3 kWh
